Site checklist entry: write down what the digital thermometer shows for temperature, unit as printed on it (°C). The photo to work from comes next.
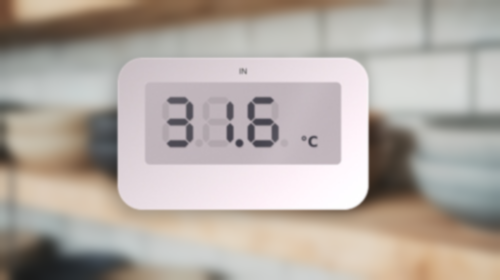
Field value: 31.6 °C
